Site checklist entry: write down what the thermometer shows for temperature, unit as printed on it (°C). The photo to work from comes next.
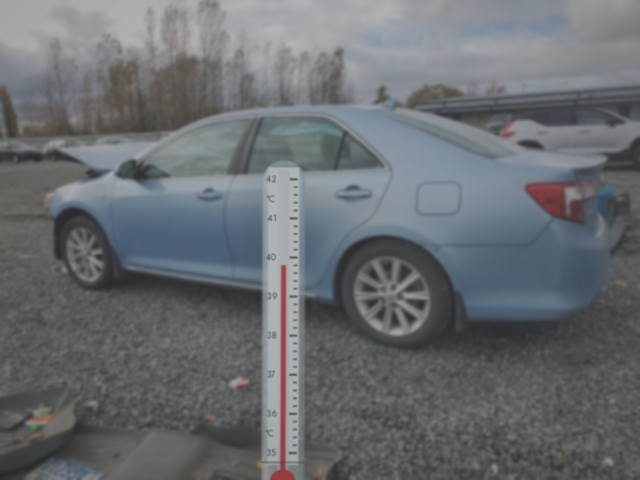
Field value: 39.8 °C
